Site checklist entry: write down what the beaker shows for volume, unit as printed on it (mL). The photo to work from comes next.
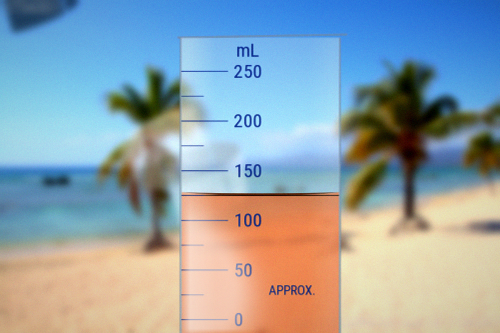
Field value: 125 mL
